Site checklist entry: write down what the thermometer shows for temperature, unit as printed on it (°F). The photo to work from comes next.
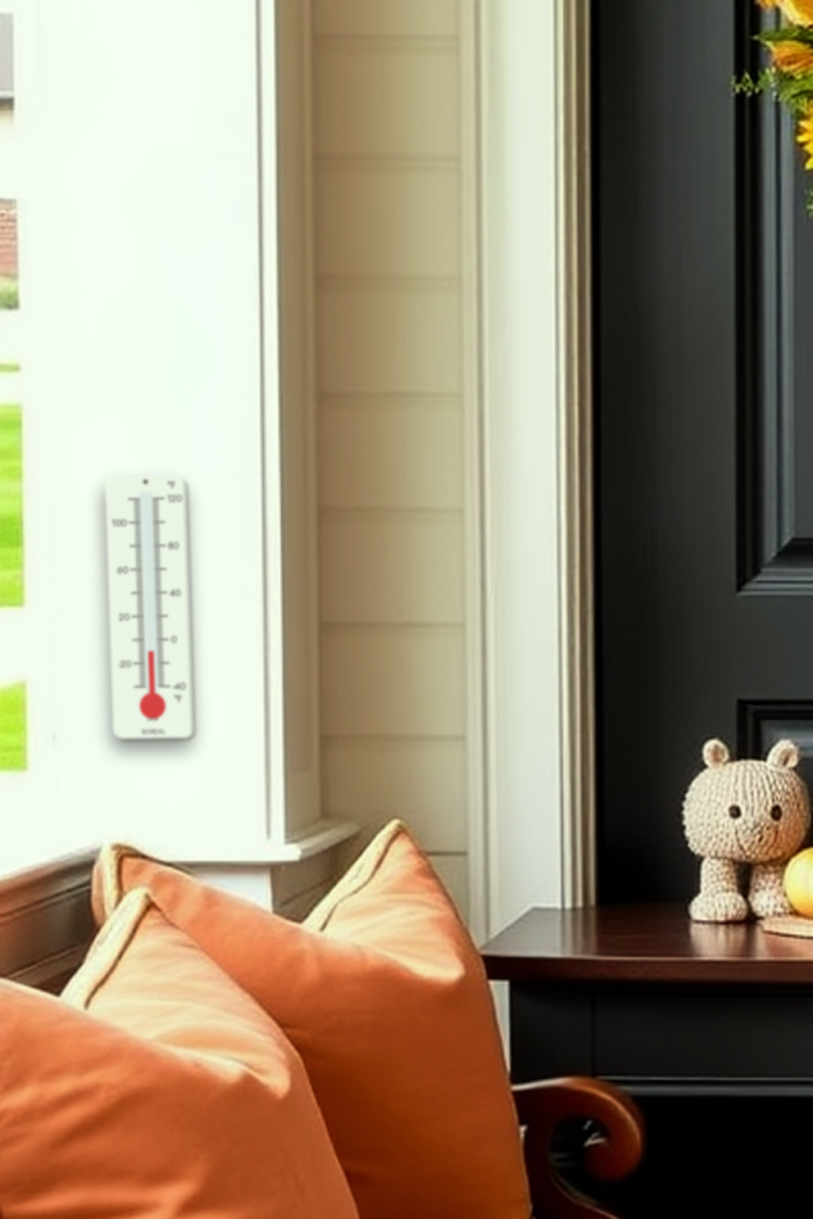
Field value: -10 °F
